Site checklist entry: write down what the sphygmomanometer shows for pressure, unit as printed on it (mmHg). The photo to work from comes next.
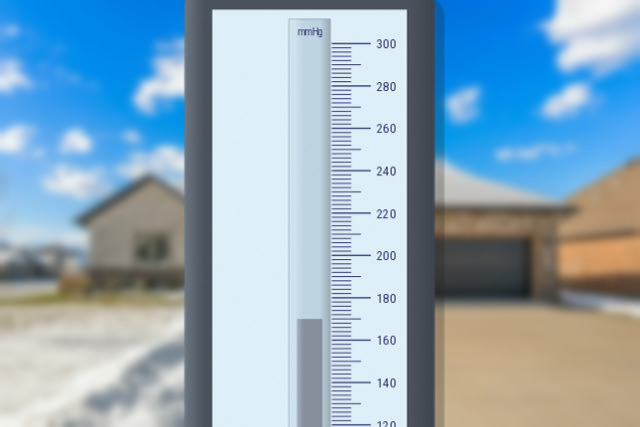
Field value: 170 mmHg
